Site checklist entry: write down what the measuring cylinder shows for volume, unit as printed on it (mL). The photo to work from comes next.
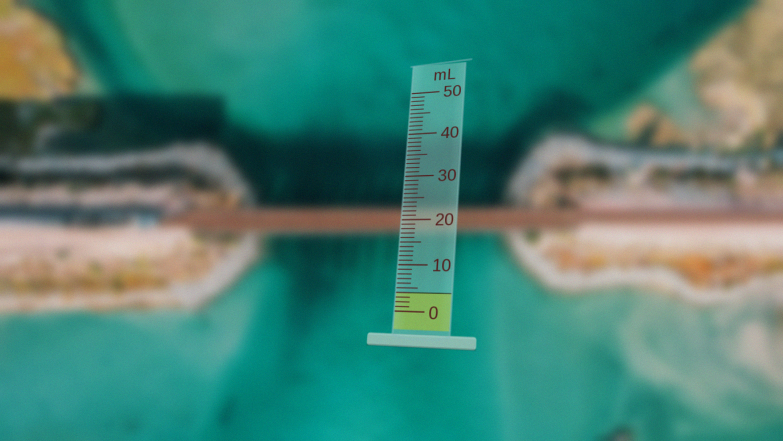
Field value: 4 mL
